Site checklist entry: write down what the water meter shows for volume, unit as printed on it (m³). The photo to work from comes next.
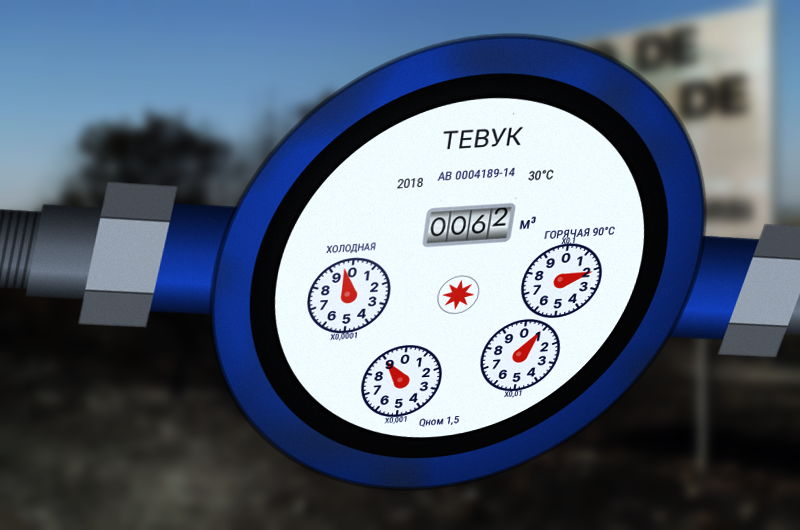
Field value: 62.2089 m³
